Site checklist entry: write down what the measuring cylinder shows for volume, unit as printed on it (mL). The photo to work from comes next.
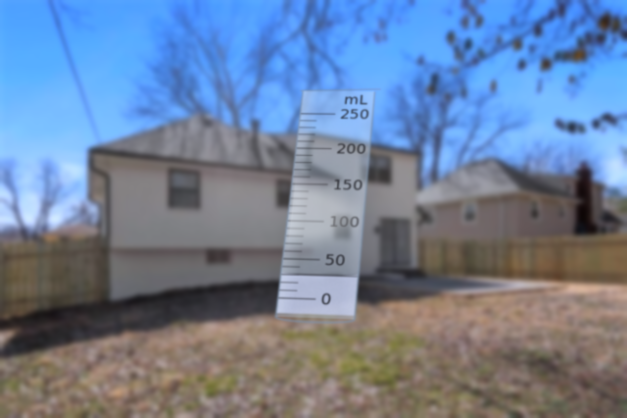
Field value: 30 mL
